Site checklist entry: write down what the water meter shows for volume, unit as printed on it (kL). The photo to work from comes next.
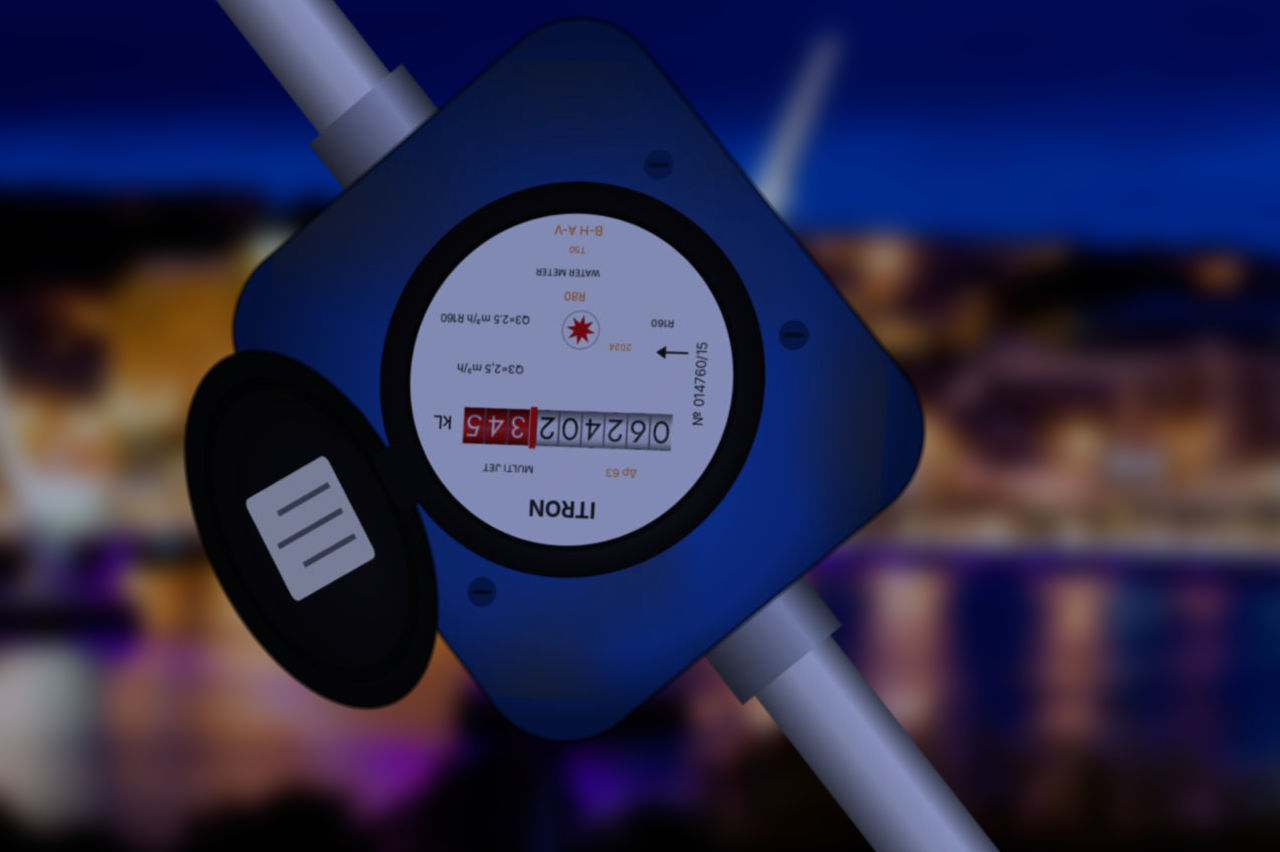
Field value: 62402.345 kL
